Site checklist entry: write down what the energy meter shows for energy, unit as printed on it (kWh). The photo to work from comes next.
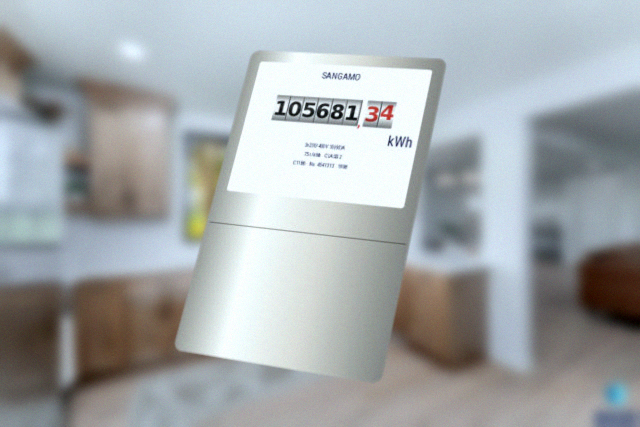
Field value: 105681.34 kWh
